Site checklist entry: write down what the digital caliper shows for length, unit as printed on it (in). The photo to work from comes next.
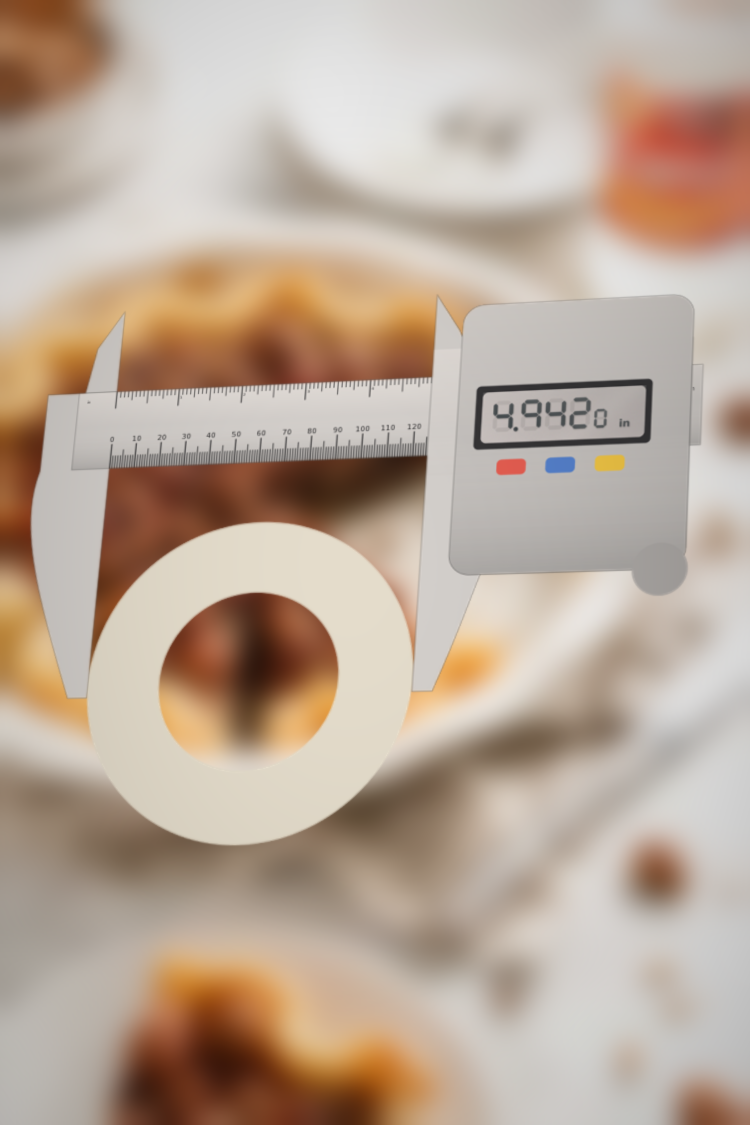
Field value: 4.9420 in
